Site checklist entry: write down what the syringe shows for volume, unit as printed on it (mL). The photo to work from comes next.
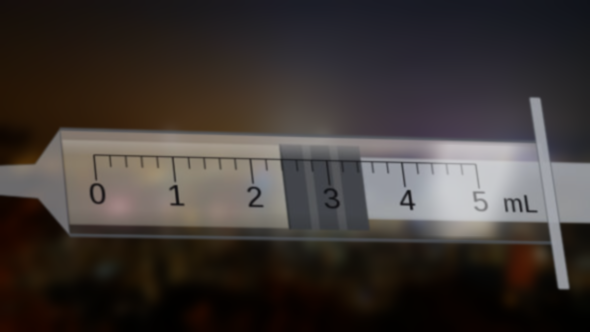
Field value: 2.4 mL
